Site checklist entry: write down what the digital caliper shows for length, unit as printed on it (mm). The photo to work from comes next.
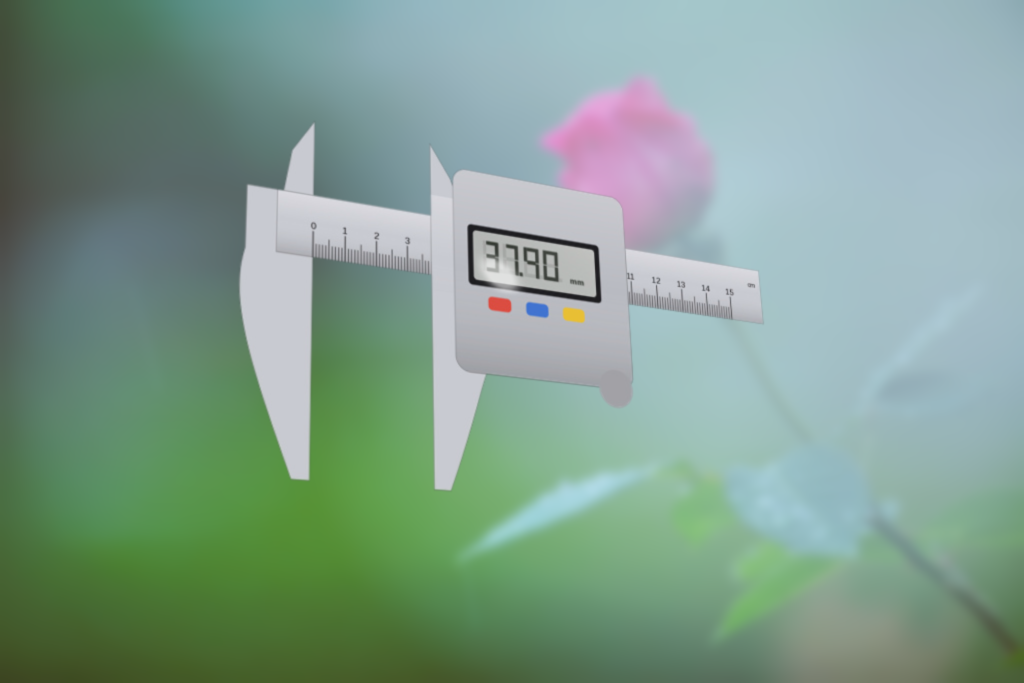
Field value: 37.90 mm
